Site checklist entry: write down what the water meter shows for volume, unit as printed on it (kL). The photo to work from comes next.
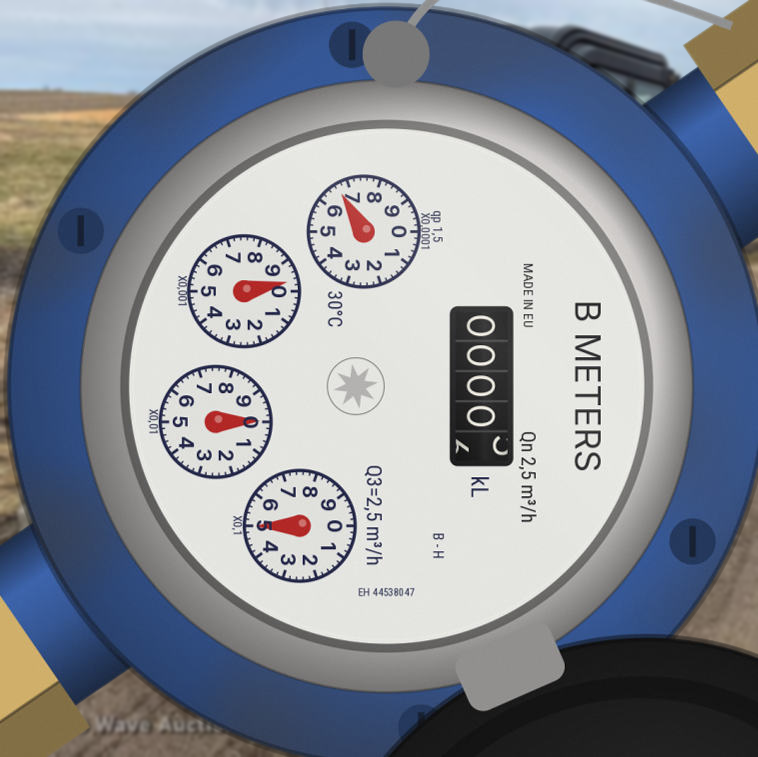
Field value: 5.4996 kL
